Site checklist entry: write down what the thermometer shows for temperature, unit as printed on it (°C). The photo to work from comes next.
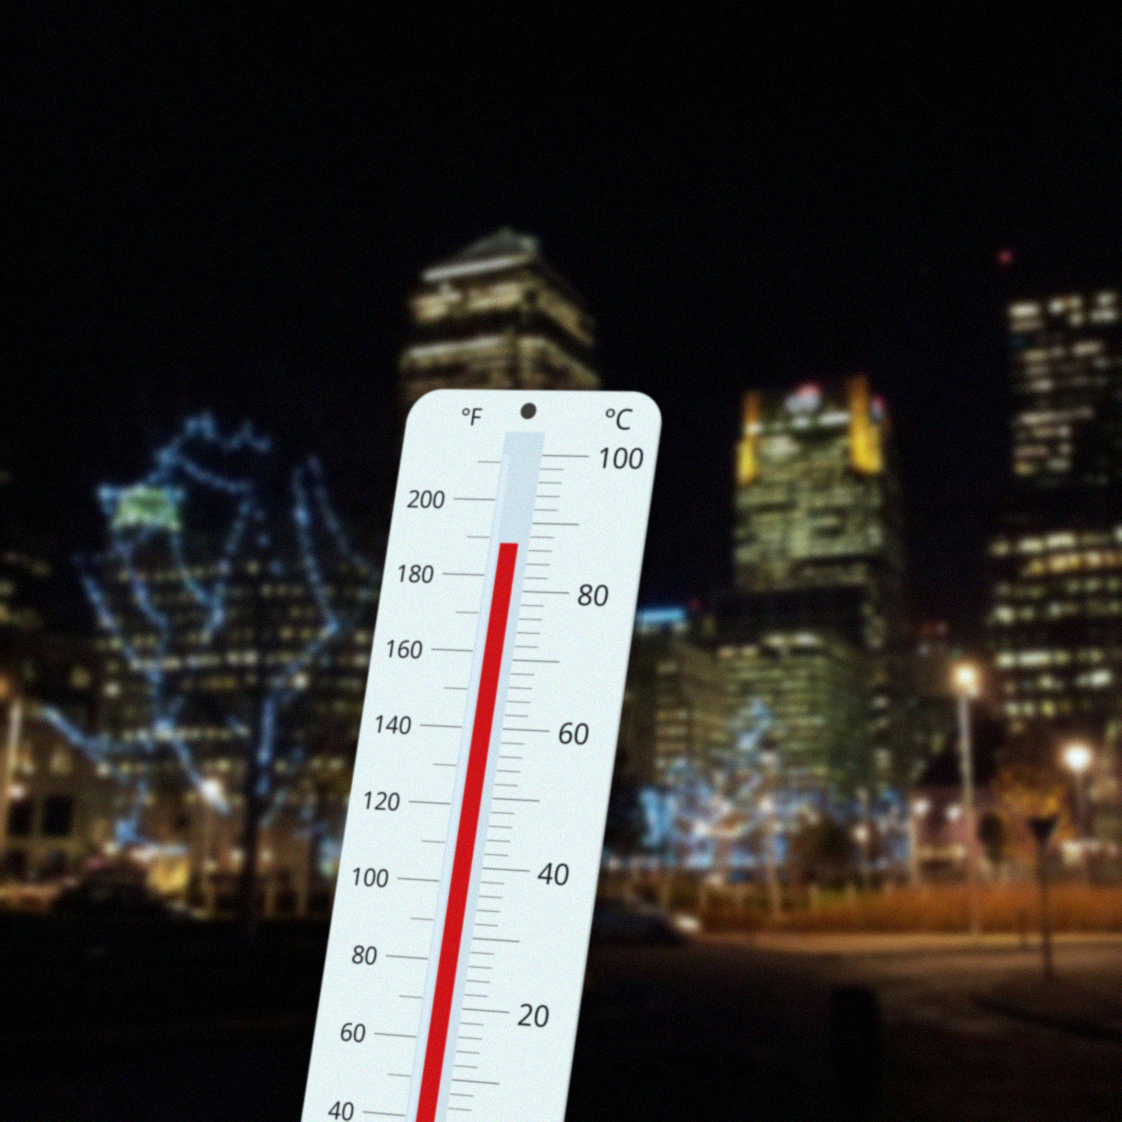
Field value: 87 °C
